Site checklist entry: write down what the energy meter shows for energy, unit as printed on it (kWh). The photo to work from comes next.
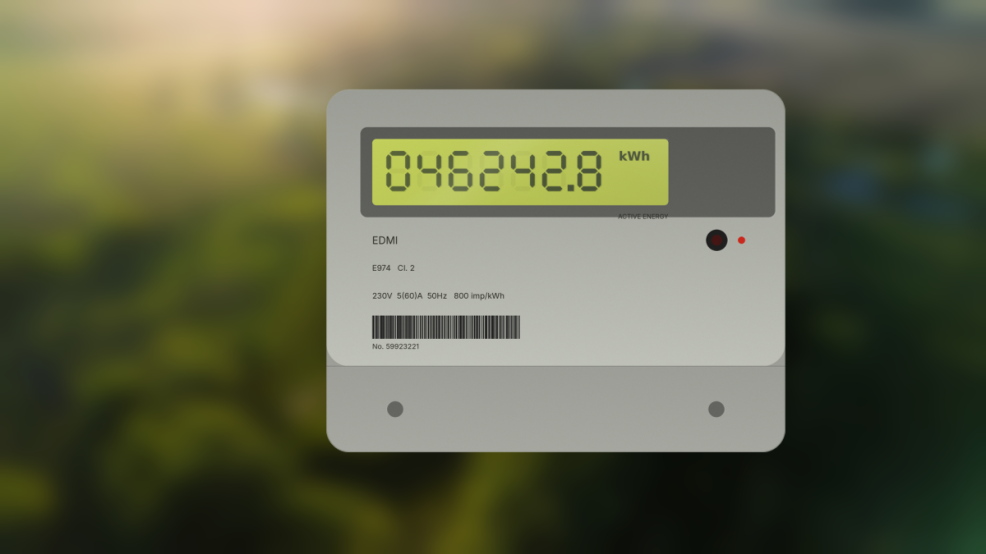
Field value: 46242.8 kWh
